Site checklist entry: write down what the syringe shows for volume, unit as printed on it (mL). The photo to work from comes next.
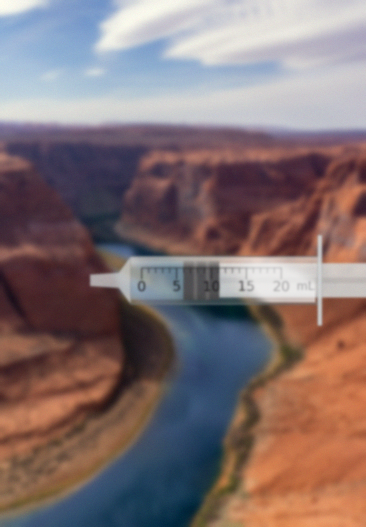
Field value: 6 mL
